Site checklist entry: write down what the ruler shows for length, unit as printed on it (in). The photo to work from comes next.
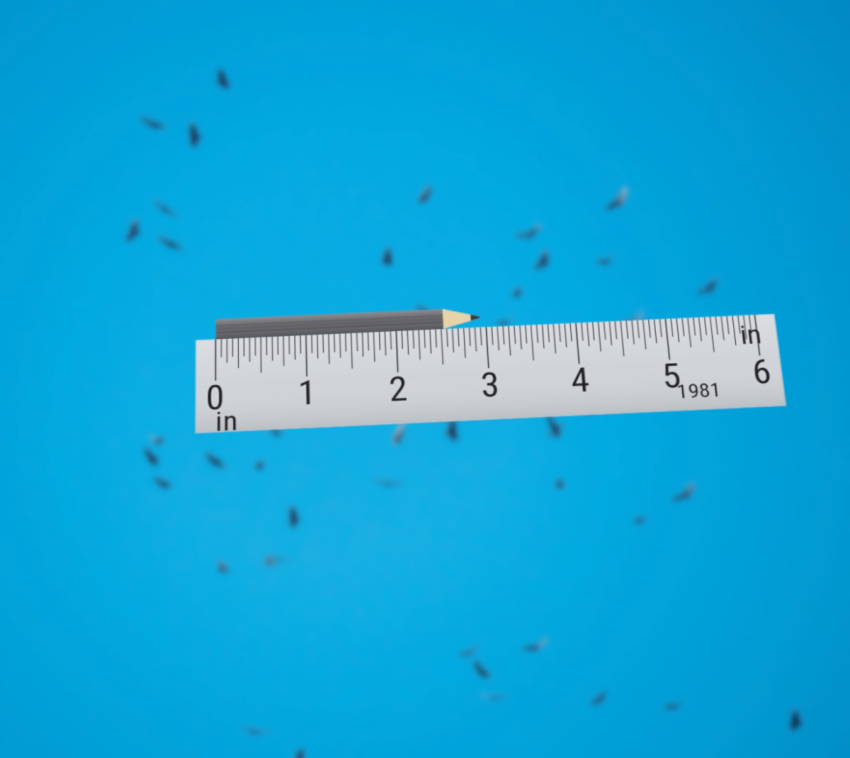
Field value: 2.9375 in
